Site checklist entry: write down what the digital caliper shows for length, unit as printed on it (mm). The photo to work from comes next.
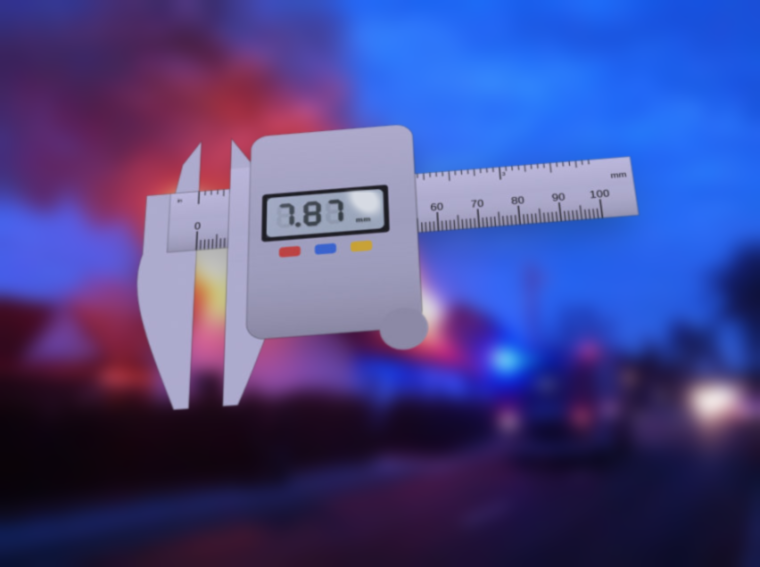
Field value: 7.87 mm
